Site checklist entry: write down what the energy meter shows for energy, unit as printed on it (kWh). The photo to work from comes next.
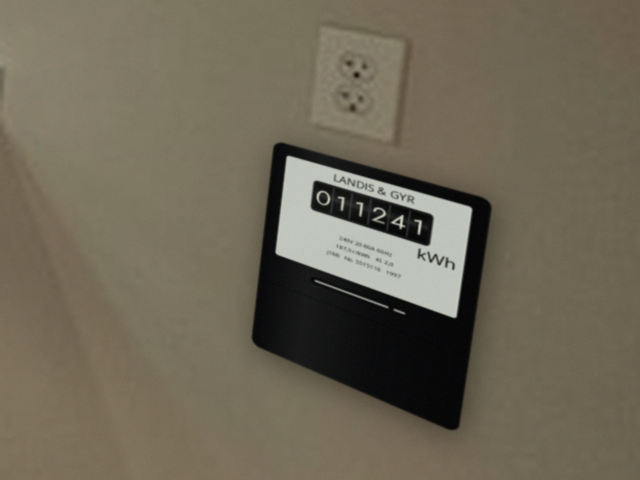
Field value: 11241 kWh
